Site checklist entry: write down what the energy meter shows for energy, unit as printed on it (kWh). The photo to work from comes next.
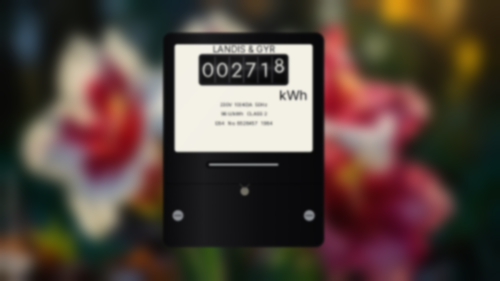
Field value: 2718 kWh
